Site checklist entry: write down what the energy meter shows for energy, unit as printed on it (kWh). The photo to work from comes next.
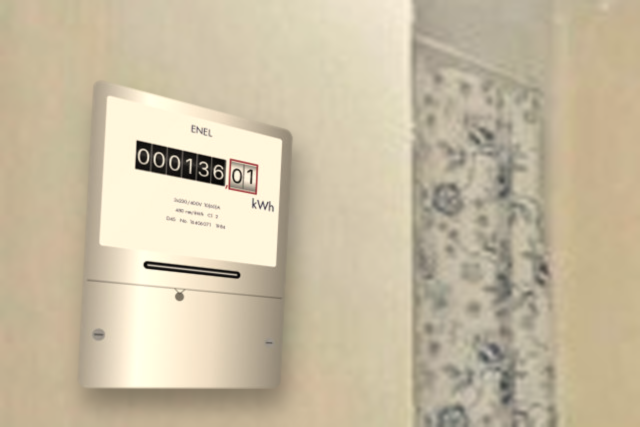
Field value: 136.01 kWh
